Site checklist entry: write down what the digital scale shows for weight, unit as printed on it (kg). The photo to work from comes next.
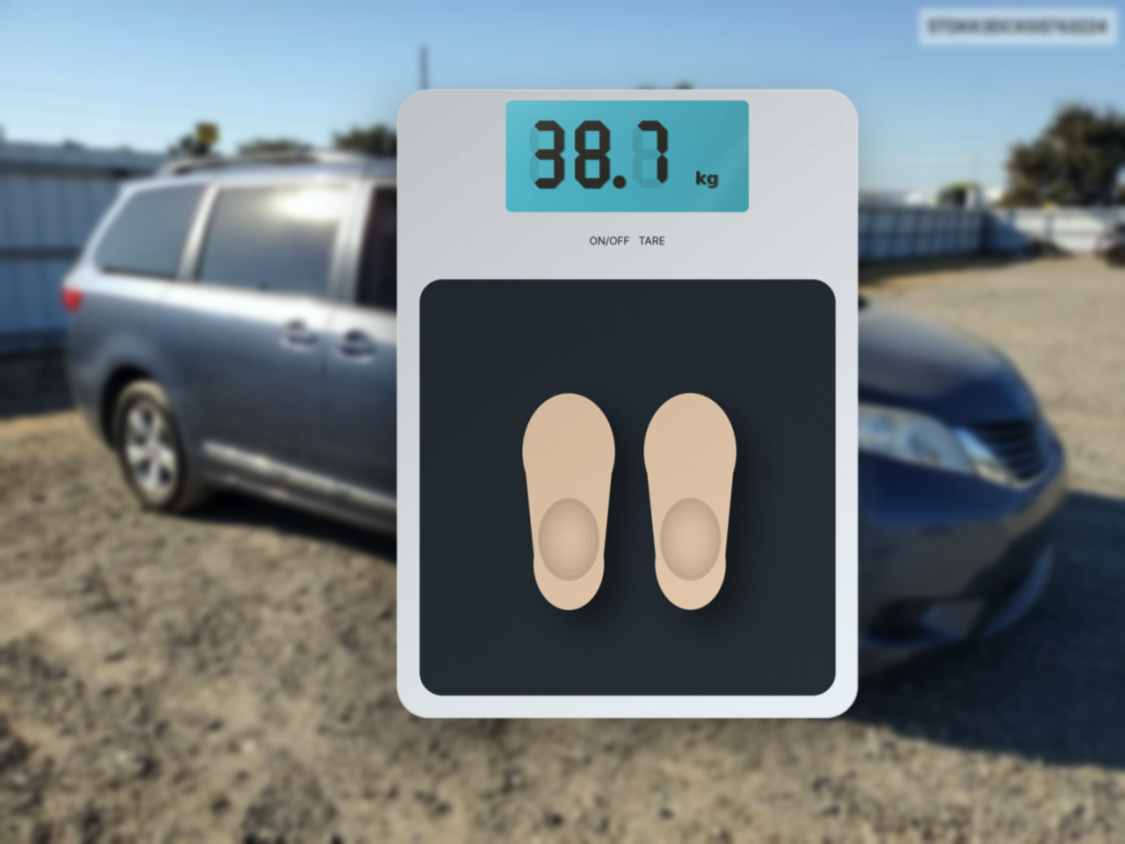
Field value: 38.7 kg
